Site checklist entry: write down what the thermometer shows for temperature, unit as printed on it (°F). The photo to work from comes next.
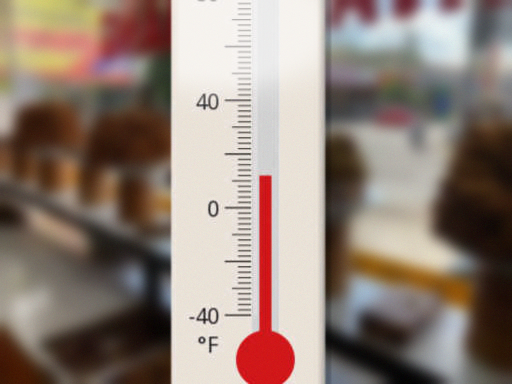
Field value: 12 °F
